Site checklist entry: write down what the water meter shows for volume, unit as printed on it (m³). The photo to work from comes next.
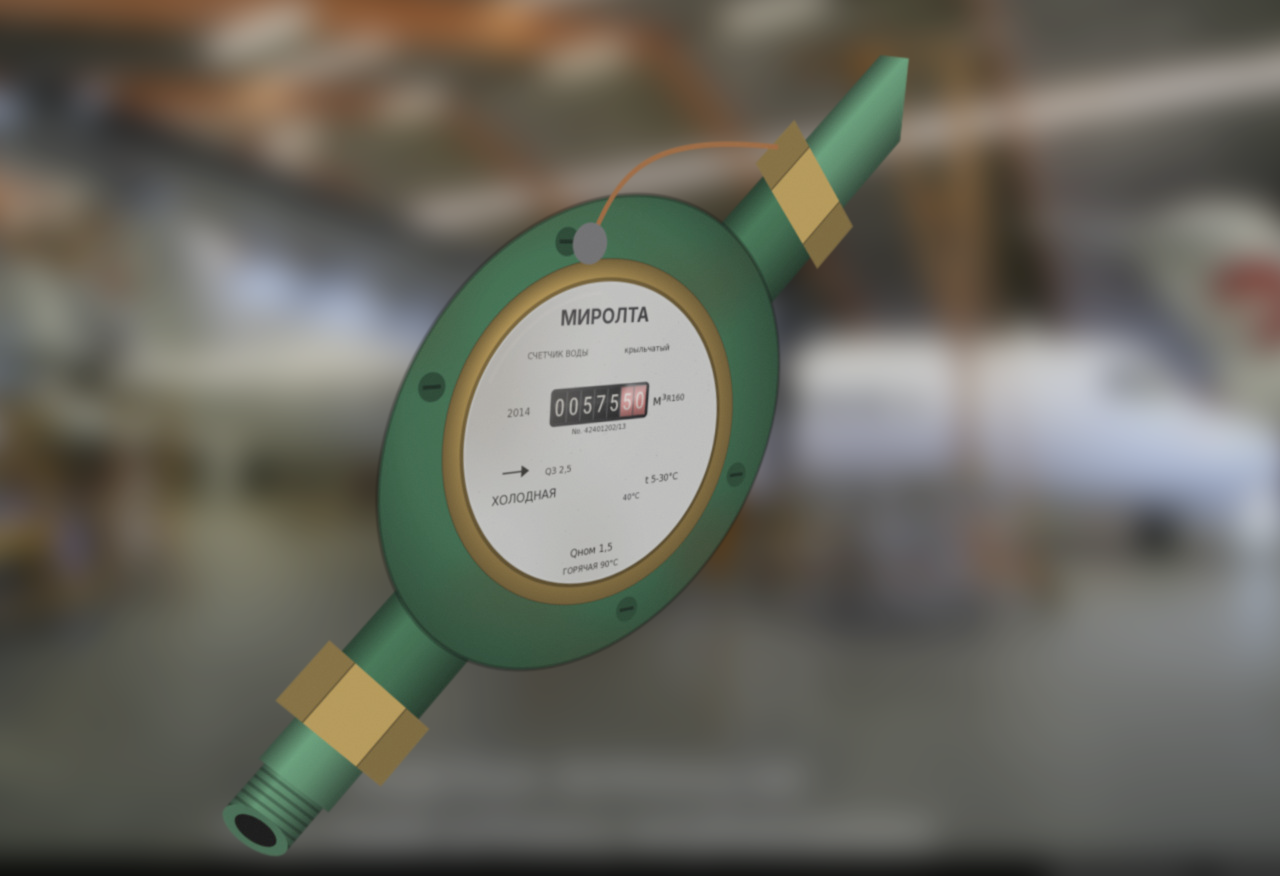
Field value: 575.50 m³
